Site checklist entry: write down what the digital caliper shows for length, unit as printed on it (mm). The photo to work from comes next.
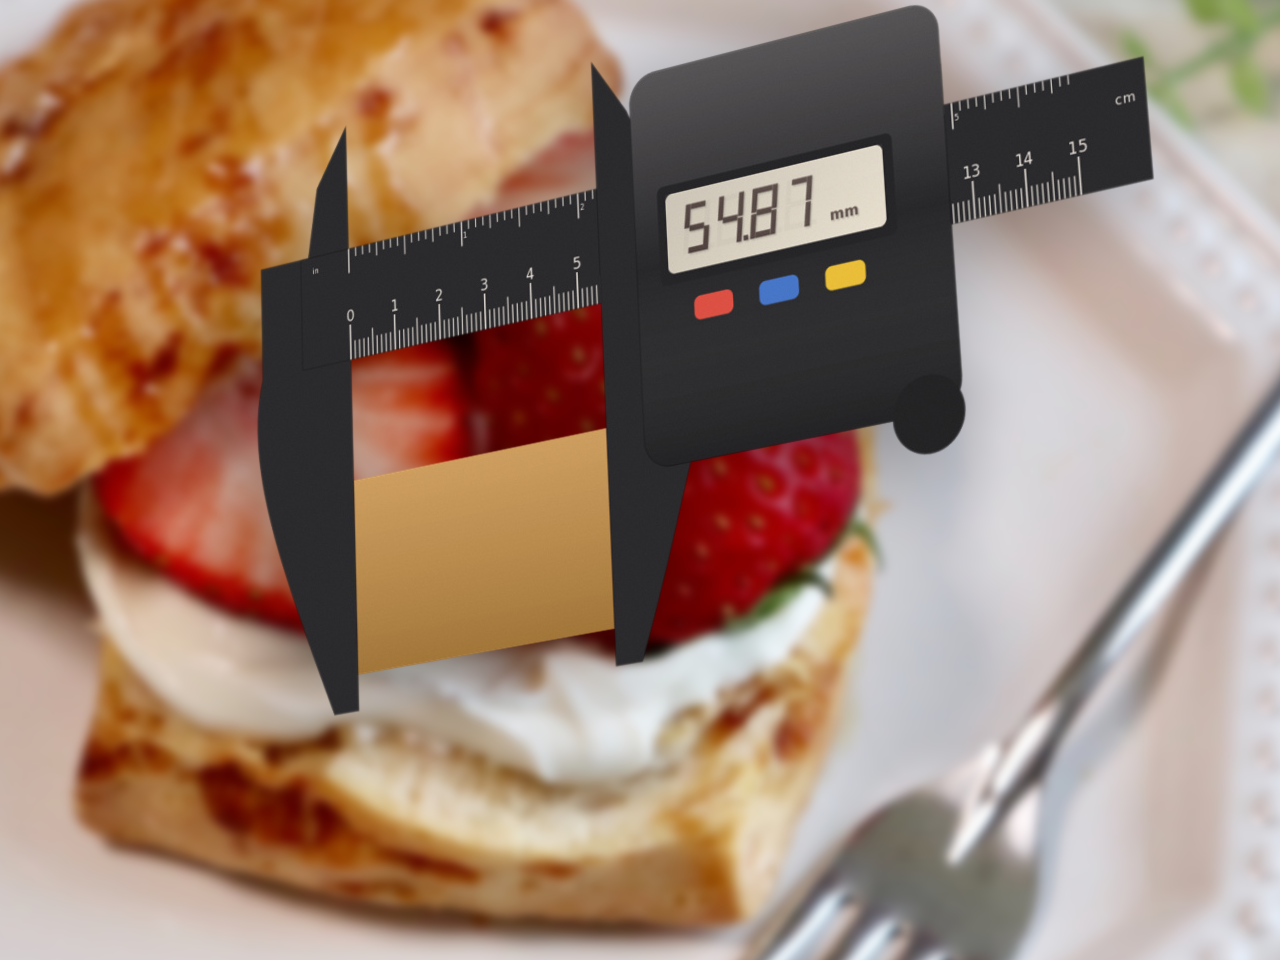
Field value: 54.87 mm
